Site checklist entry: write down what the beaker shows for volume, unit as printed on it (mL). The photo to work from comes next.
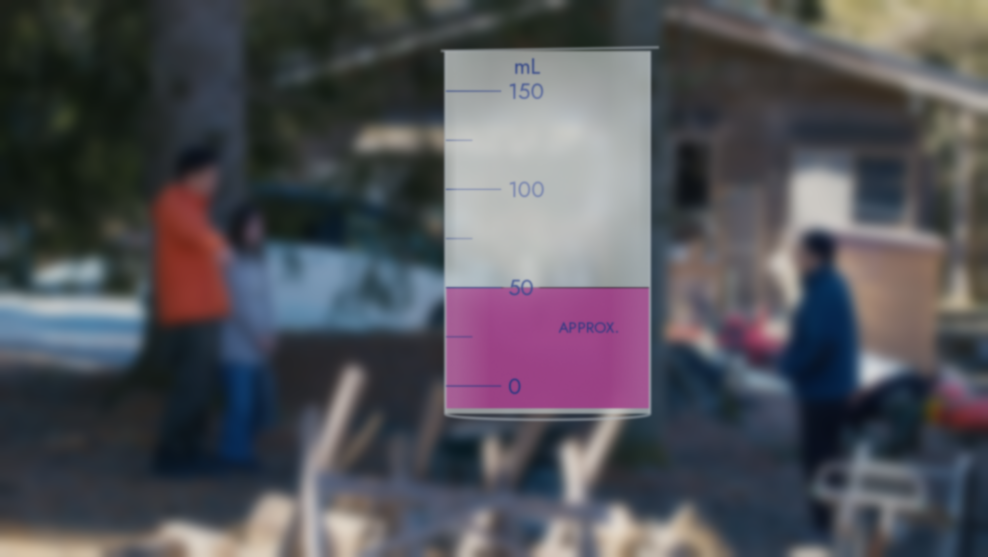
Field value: 50 mL
